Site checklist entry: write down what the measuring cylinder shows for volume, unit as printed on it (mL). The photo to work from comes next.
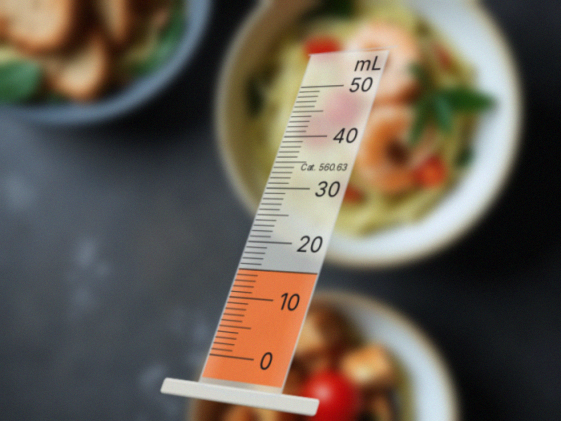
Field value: 15 mL
